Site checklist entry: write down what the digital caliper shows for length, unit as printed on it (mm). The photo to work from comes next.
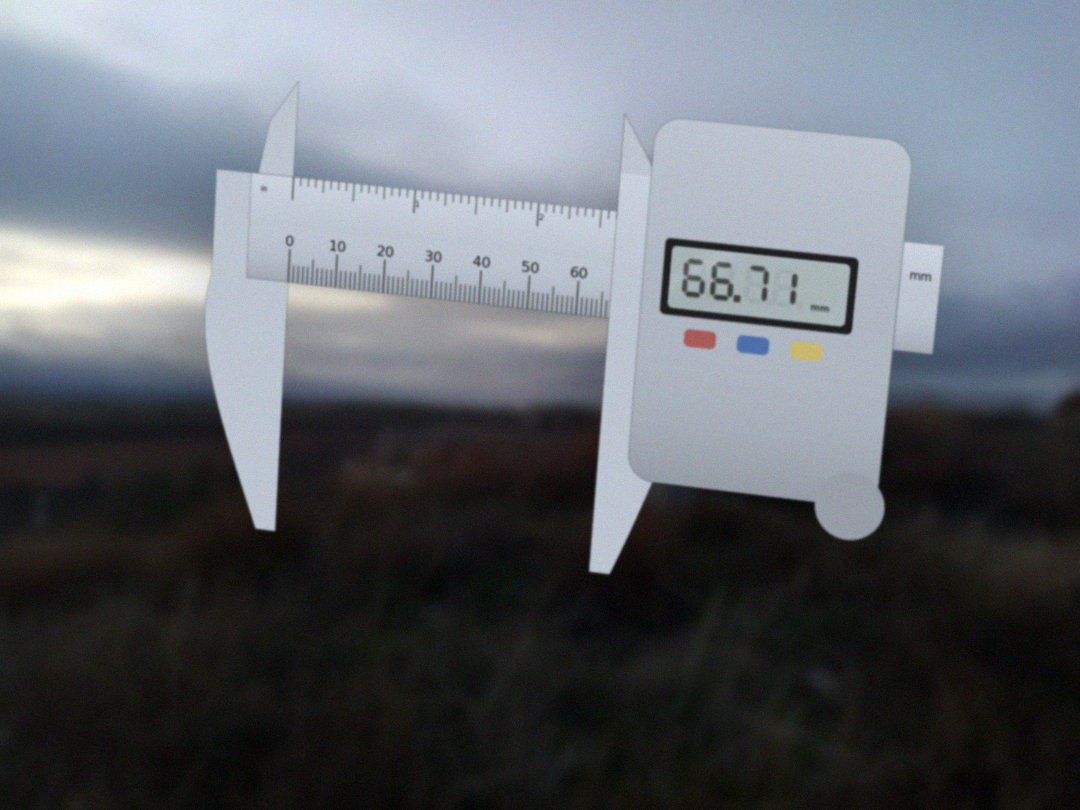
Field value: 66.71 mm
